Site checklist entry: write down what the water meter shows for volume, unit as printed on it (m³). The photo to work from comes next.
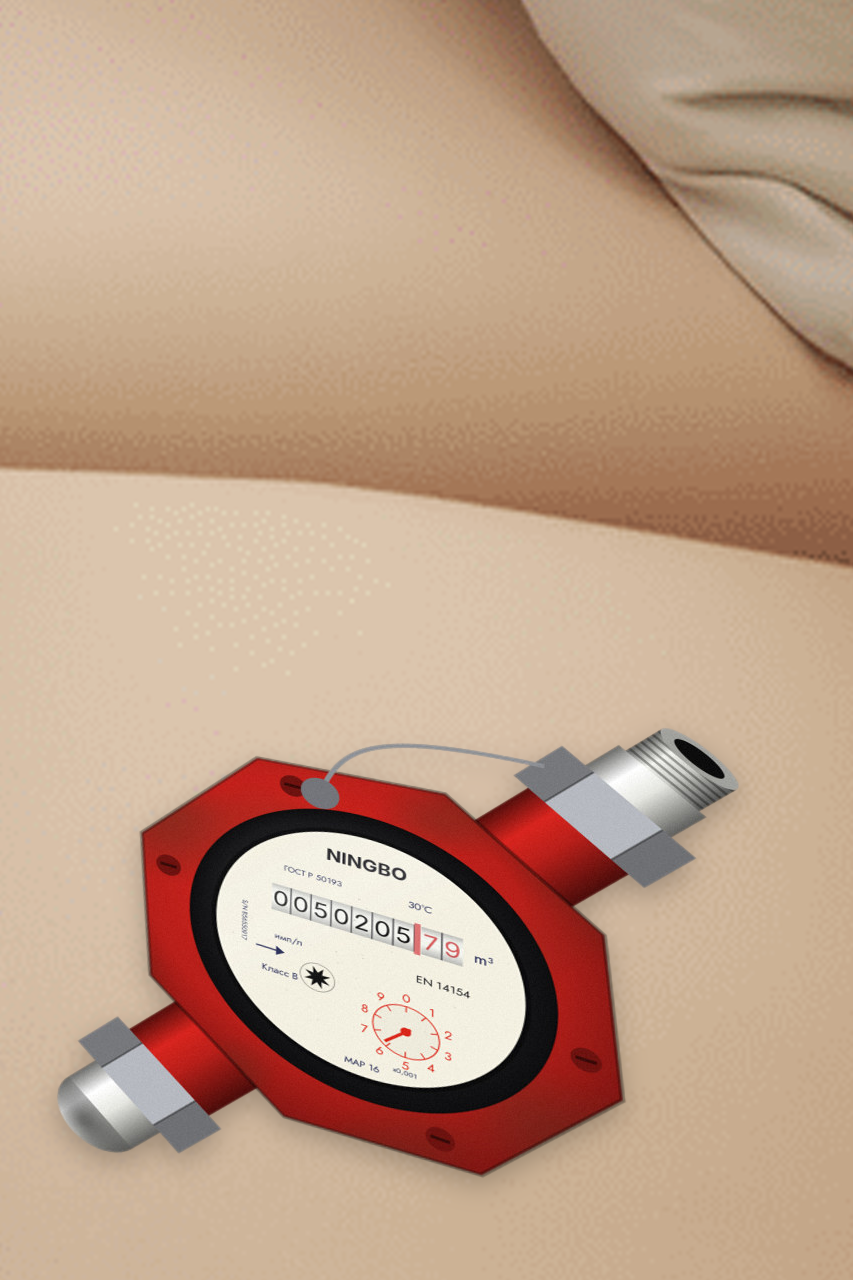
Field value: 50205.796 m³
